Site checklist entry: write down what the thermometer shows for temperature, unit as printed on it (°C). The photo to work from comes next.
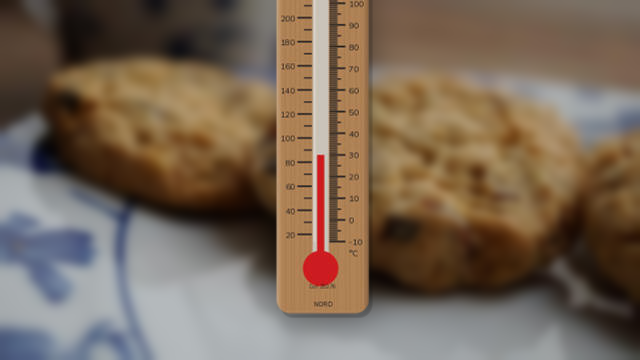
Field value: 30 °C
